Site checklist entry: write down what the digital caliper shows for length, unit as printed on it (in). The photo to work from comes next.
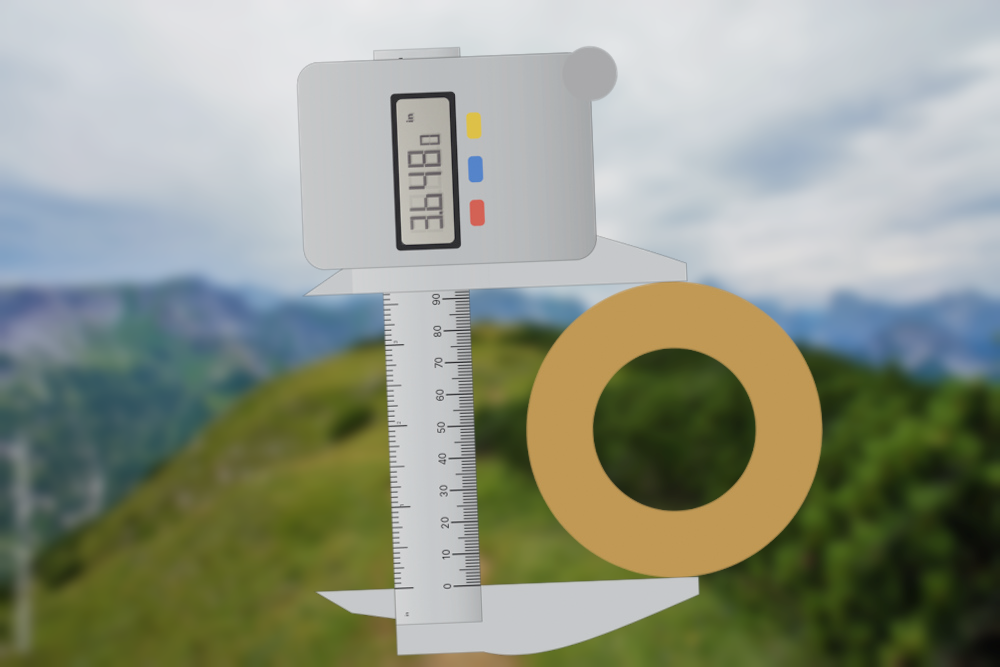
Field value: 3.6480 in
